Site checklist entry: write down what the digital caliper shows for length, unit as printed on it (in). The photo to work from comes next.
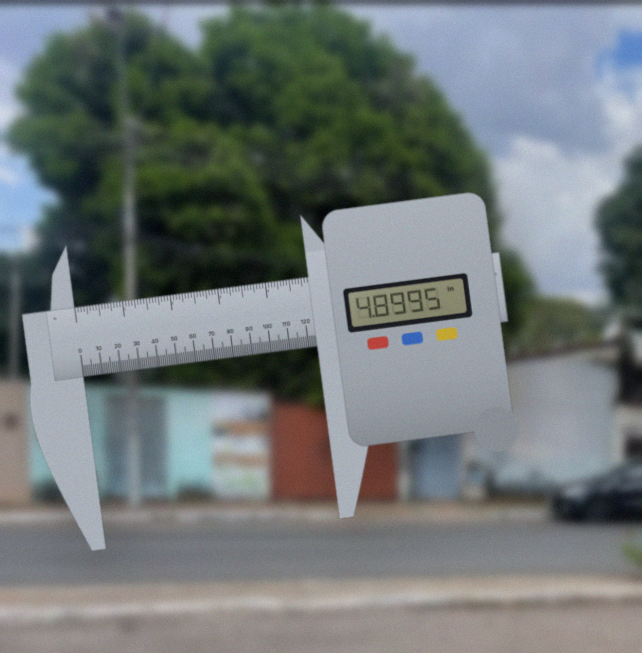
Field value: 4.8995 in
